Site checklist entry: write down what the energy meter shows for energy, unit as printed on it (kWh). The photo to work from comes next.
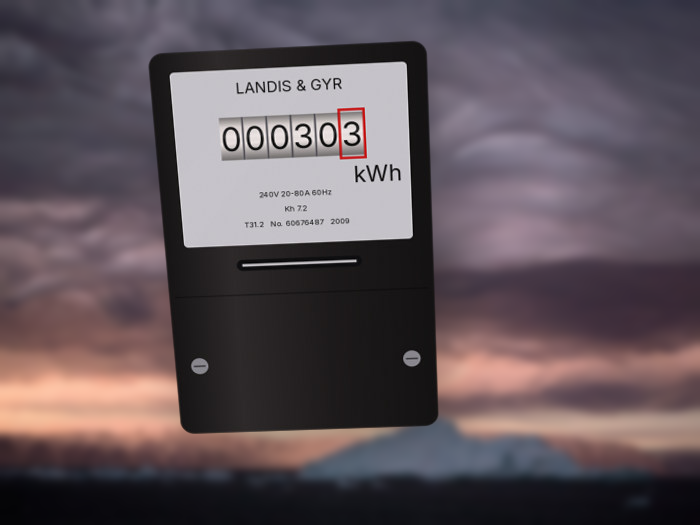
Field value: 30.3 kWh
